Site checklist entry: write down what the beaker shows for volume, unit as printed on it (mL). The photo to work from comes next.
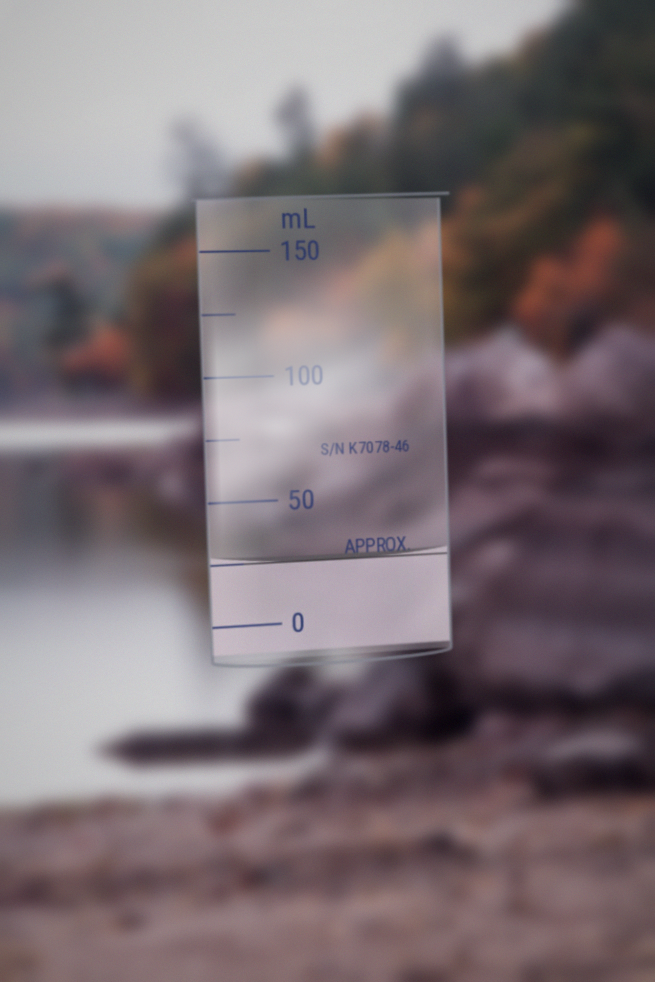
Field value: 25 mL
